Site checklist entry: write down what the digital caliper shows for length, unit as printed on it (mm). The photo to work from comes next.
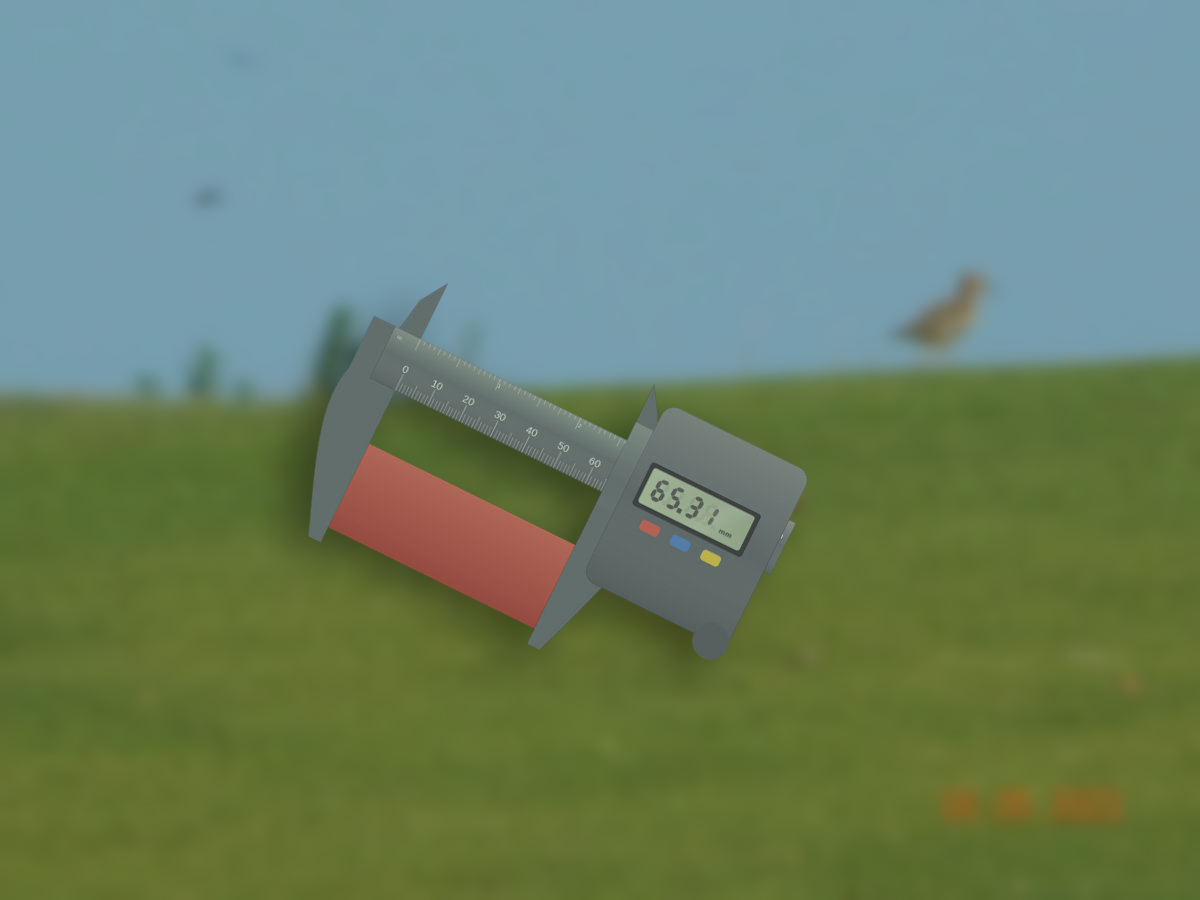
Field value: 65.31 mm
